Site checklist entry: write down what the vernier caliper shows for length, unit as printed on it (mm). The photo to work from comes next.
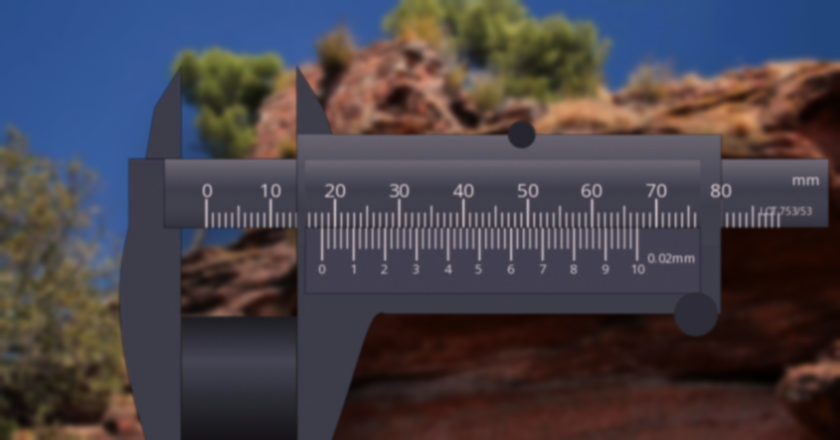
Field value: 18.0 mm
